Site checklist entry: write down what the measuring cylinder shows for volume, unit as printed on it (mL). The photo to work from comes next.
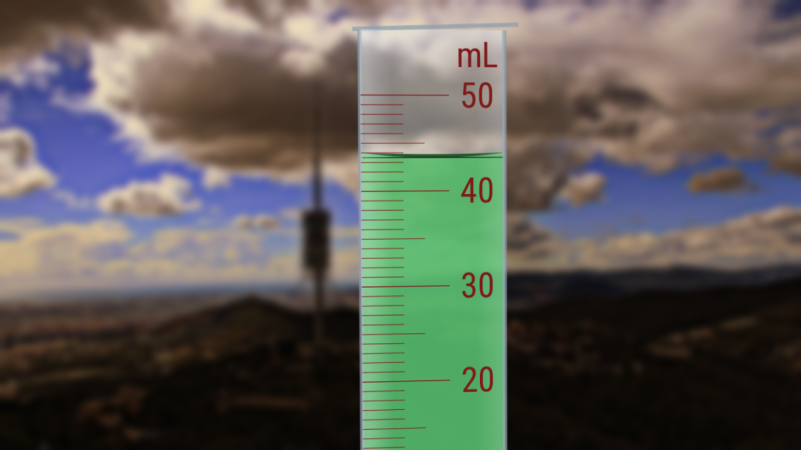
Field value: 43.5 mL
